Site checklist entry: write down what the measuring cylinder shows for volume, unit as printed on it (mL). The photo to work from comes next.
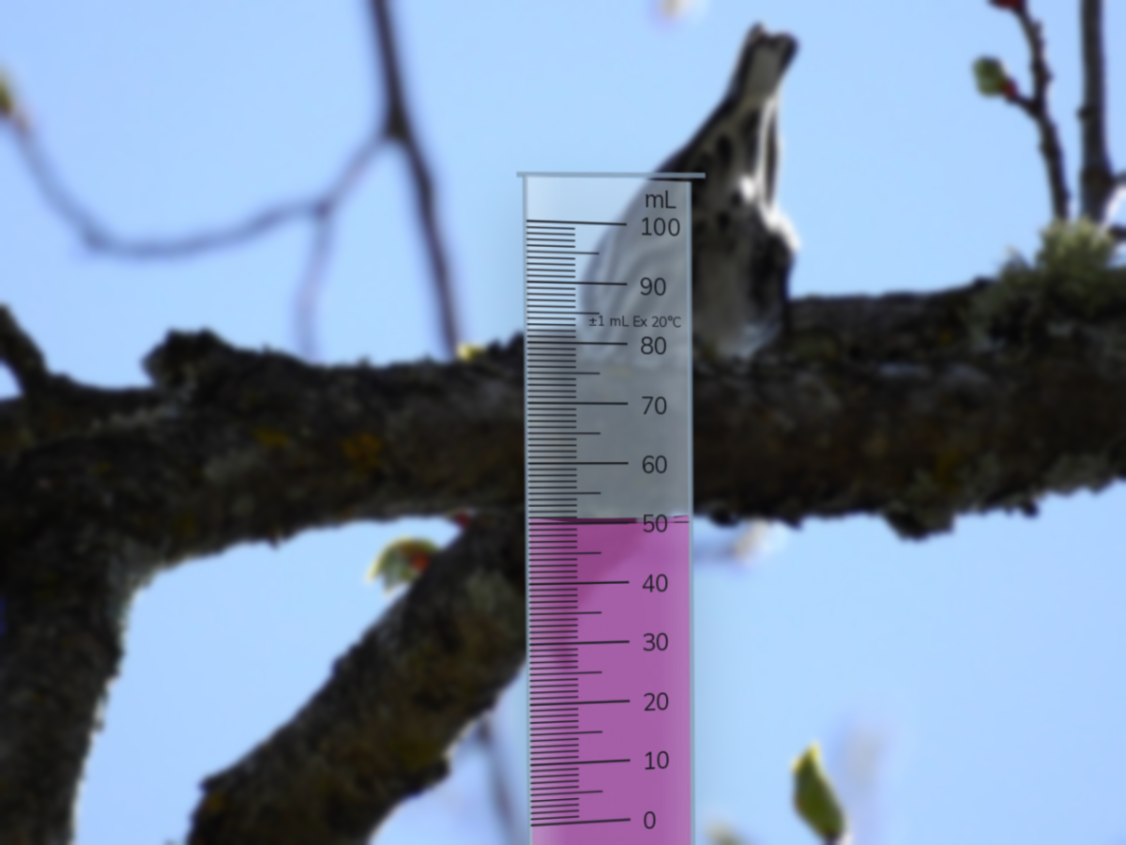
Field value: 50 mL
